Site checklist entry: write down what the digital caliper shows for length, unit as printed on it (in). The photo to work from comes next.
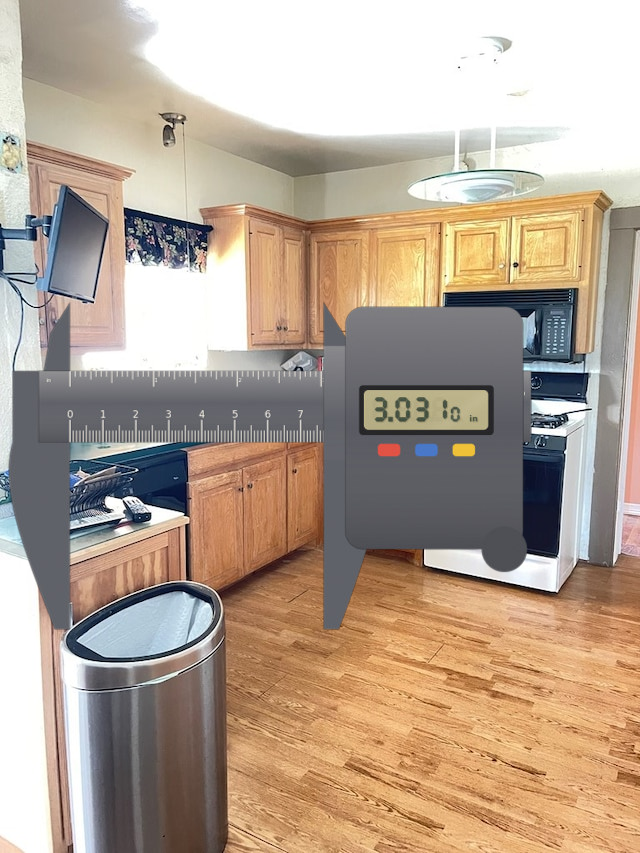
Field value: 3.0310 in
